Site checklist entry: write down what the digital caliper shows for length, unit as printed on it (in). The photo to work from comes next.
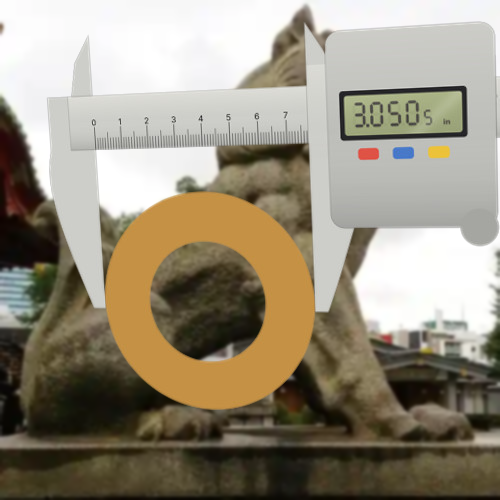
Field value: 3.0505 in
